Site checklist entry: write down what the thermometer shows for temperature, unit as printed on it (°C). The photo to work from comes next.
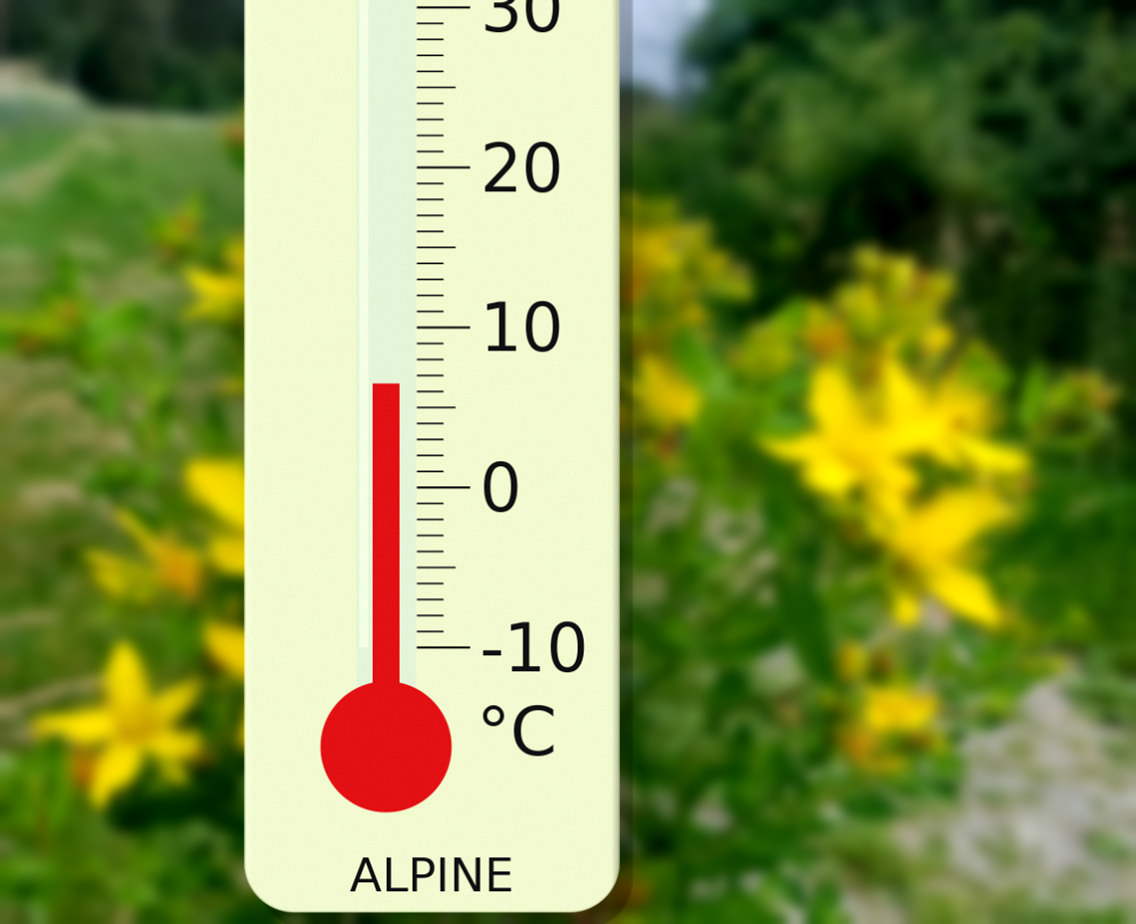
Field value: 6.5 °C
